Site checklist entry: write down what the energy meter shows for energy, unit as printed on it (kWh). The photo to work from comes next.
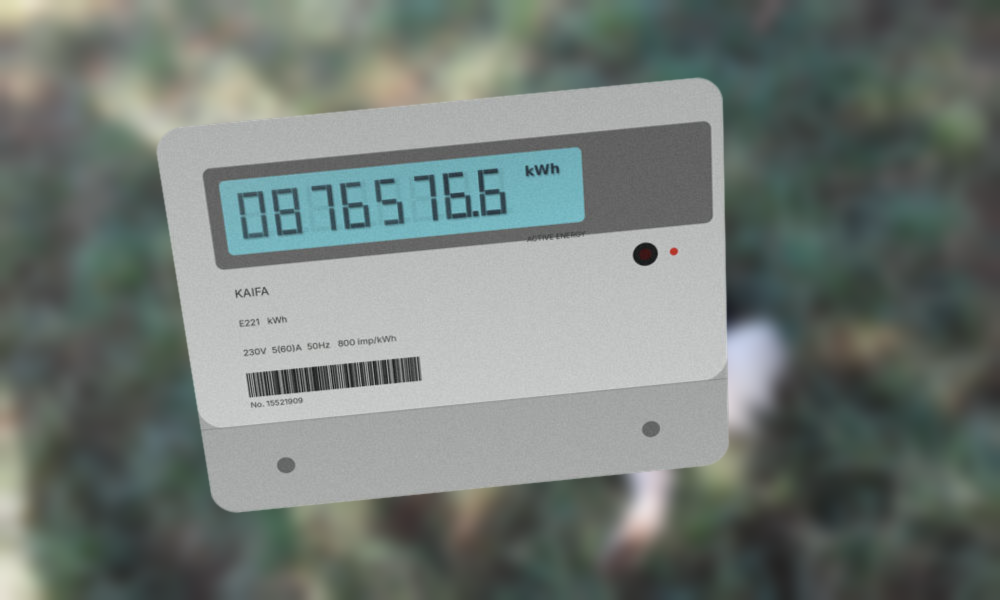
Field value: 876576.6 kWh
